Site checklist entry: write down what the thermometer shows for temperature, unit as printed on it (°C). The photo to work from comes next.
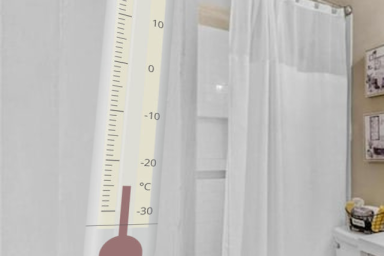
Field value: -25 °C
